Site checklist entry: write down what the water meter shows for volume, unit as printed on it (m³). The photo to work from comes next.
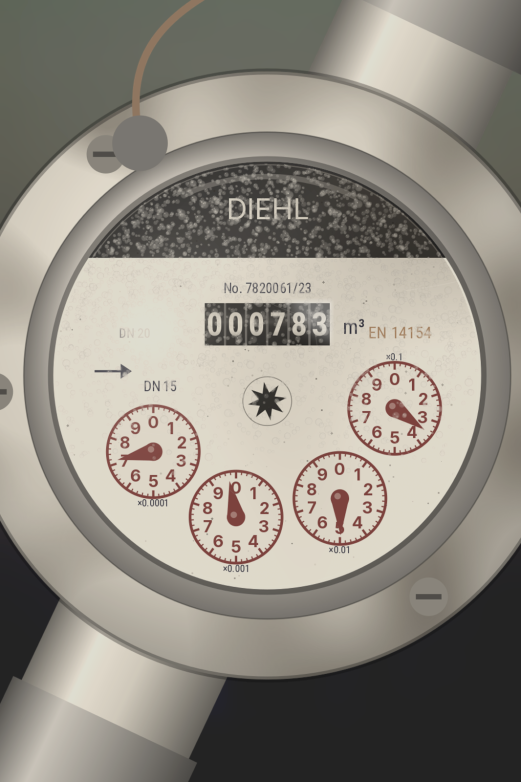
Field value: 783.3497 m³
